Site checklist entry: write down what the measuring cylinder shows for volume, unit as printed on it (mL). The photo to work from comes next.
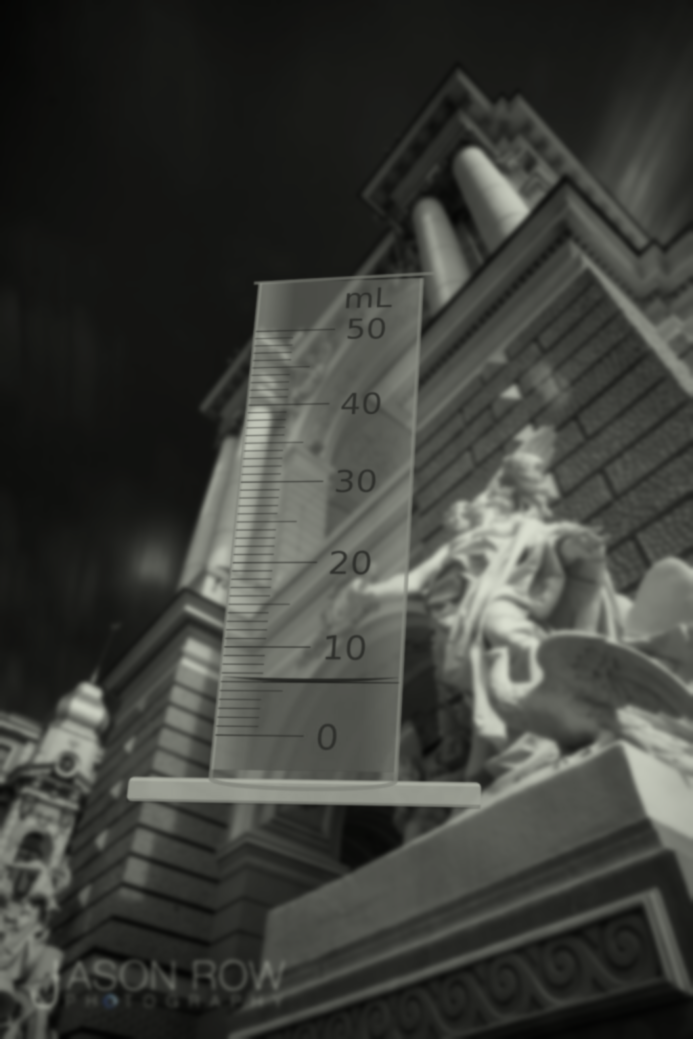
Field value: 6 mL
